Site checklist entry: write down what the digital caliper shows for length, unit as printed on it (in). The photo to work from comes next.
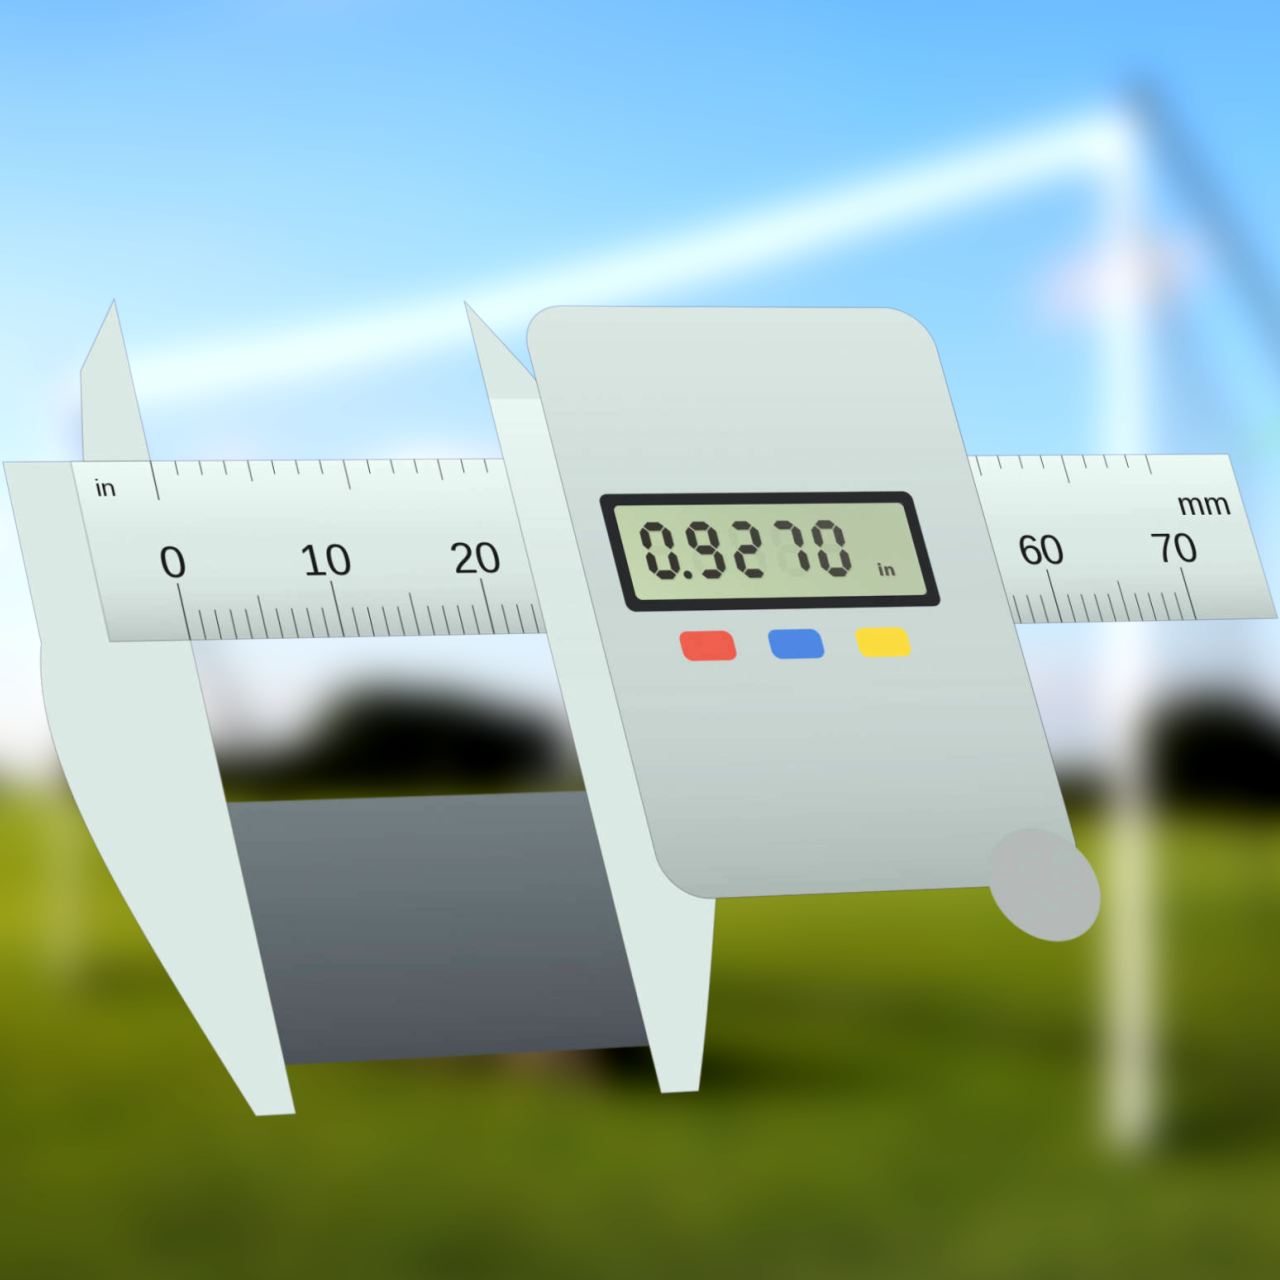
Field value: 0.9270 in
